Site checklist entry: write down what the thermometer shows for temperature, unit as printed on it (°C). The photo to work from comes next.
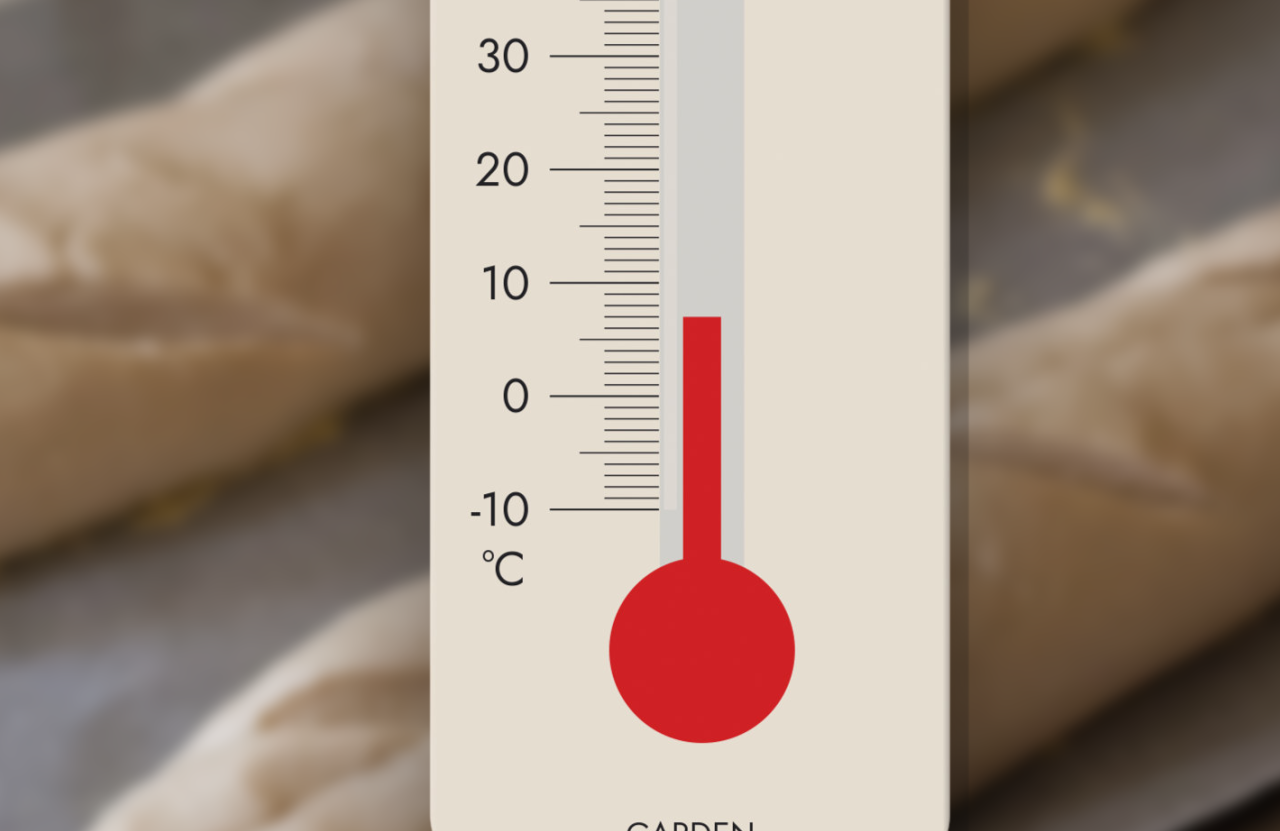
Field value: 7 °C
